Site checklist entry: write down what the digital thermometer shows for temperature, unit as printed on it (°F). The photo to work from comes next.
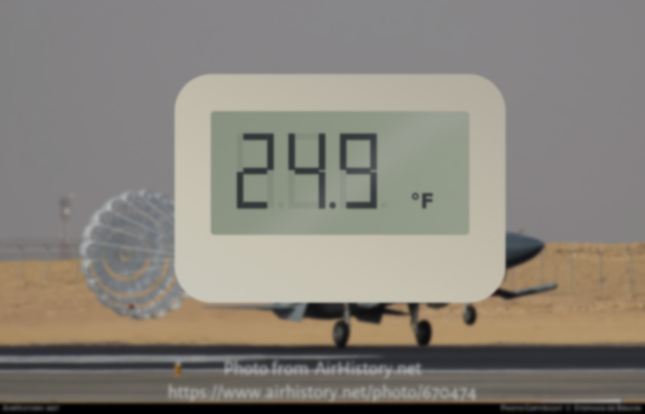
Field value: 24.9 °F
